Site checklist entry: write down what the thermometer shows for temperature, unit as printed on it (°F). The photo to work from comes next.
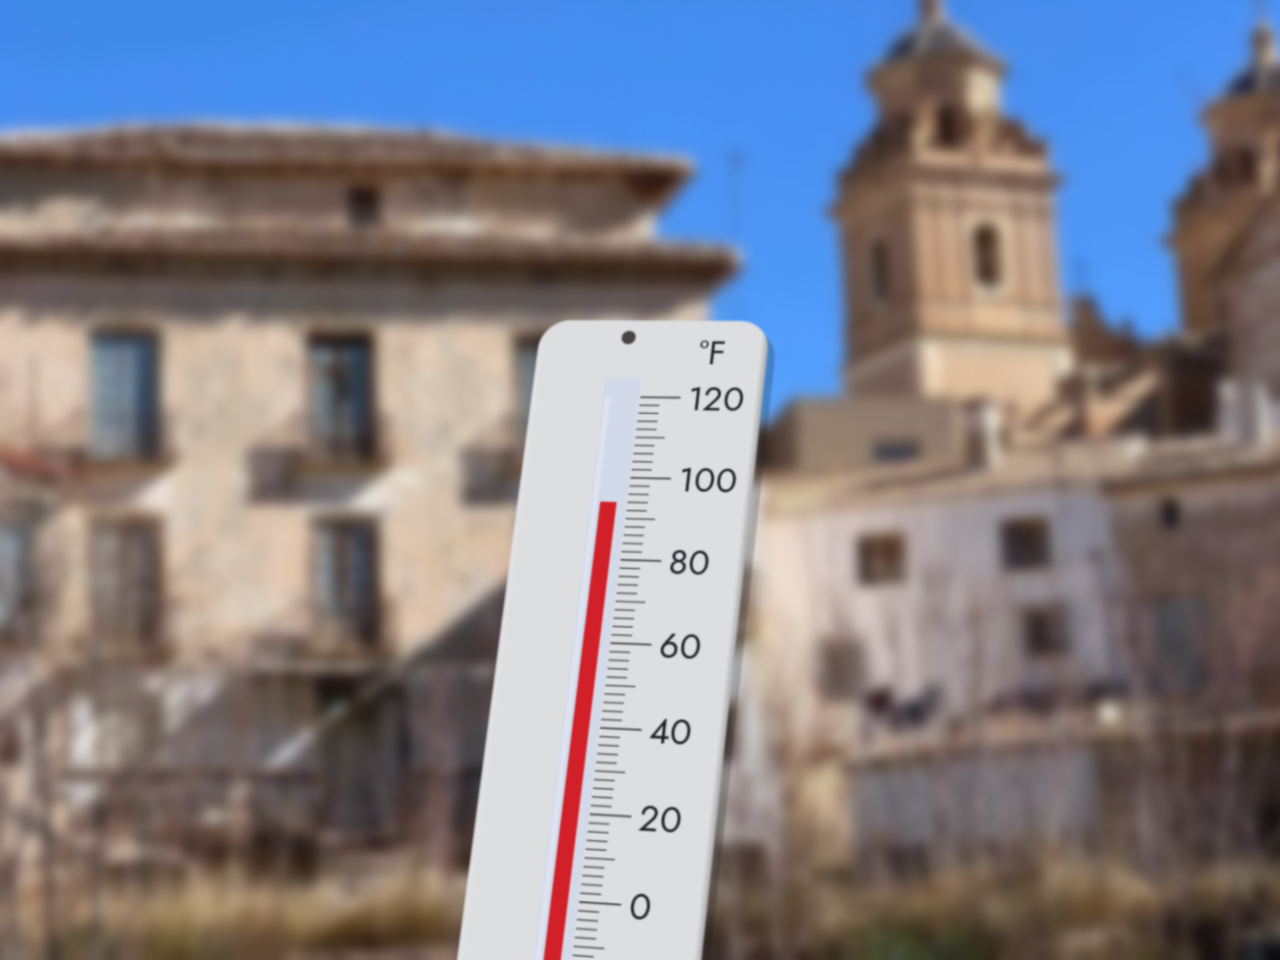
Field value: 94 °F
